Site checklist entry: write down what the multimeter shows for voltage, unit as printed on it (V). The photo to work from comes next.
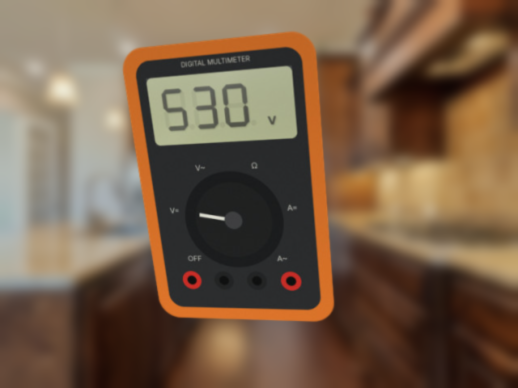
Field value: 530 V
